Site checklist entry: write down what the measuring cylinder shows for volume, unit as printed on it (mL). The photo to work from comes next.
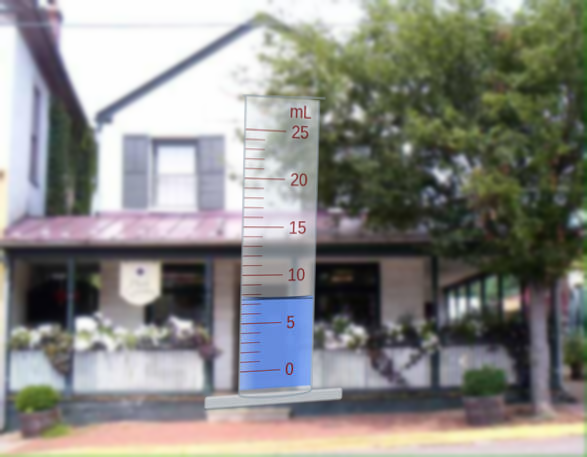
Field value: 7.5 mL
